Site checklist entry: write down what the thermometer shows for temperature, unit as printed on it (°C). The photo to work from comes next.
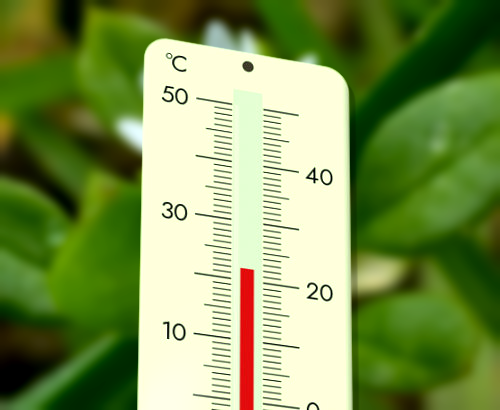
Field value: 22 °C
